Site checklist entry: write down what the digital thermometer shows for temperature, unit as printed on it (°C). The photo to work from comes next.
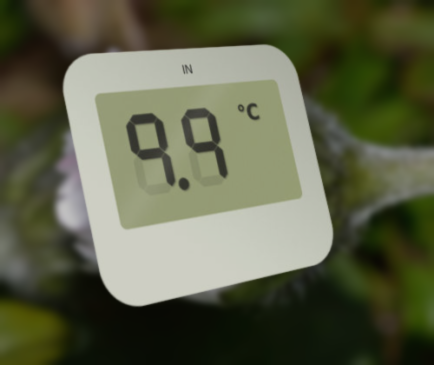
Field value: 9.9 °C
